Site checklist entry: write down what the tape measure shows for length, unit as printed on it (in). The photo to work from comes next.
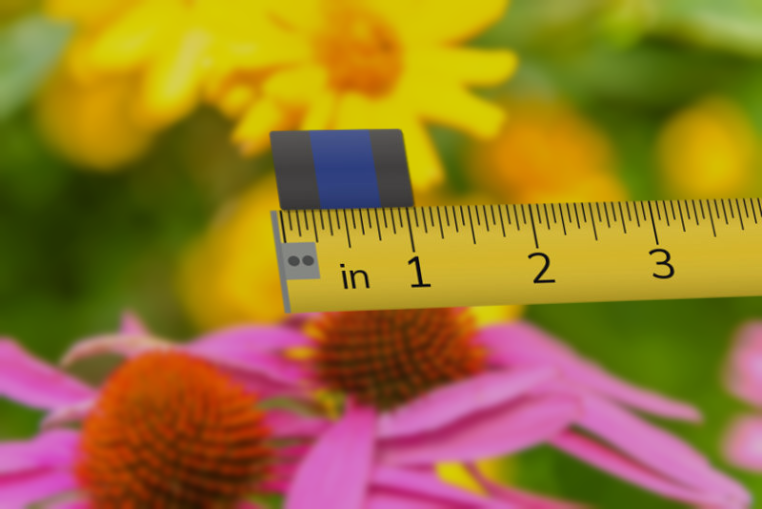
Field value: 1.0625 in
